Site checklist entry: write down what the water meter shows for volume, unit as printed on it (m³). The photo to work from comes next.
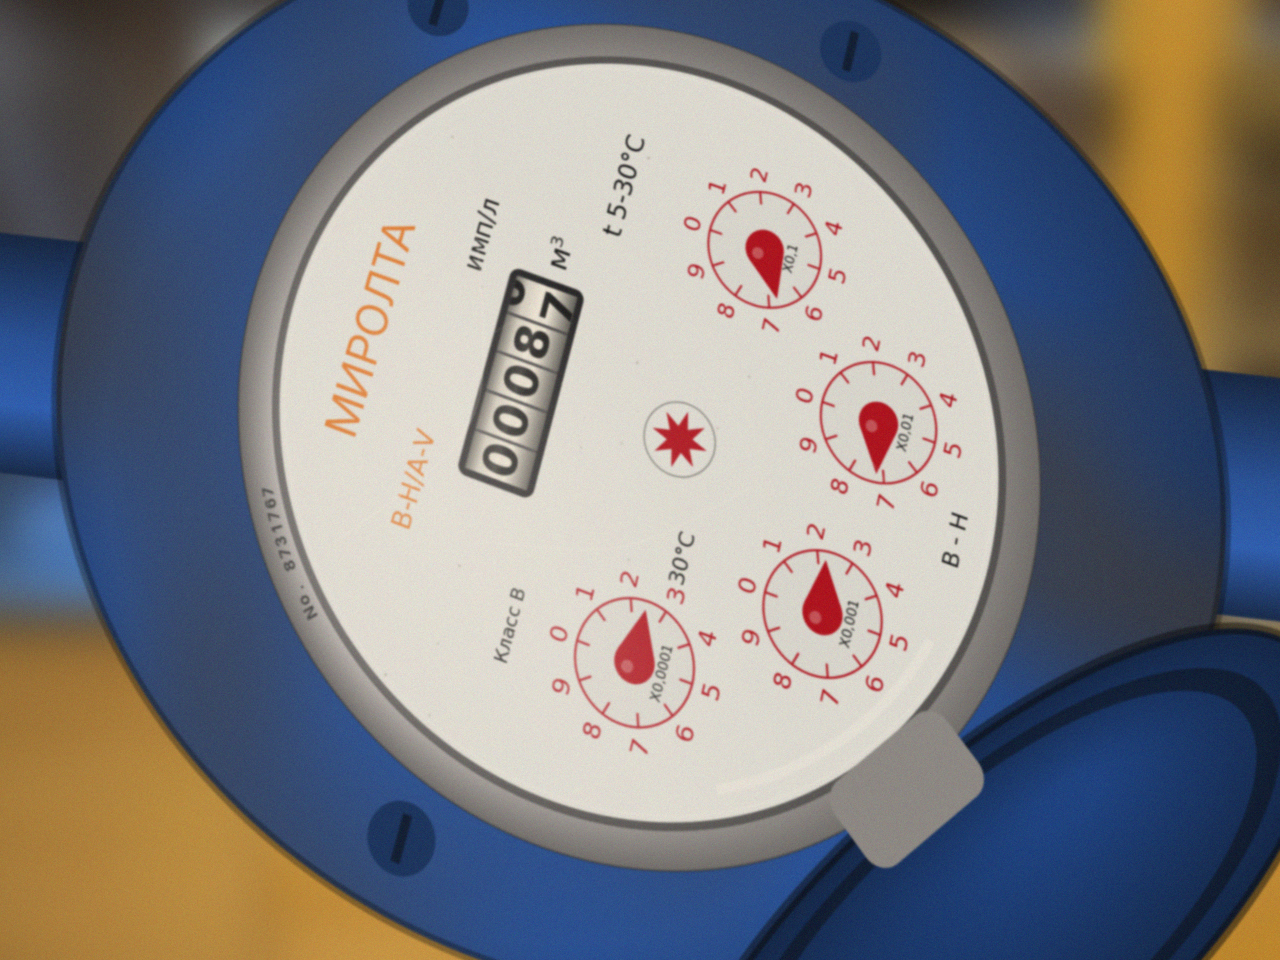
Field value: 86.6722 m³
